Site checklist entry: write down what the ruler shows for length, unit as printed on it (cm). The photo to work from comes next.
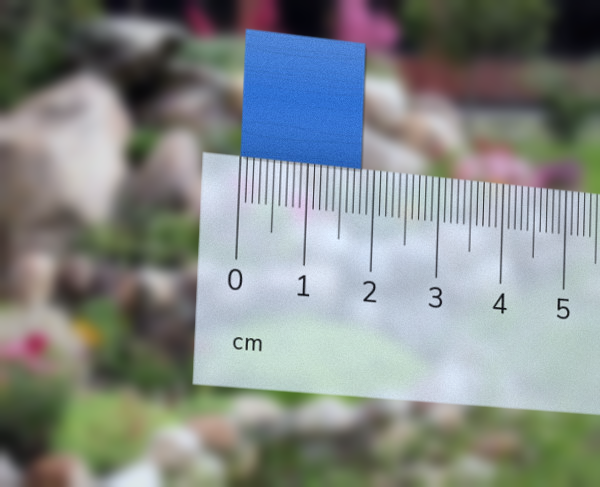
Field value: 1.8 cm
